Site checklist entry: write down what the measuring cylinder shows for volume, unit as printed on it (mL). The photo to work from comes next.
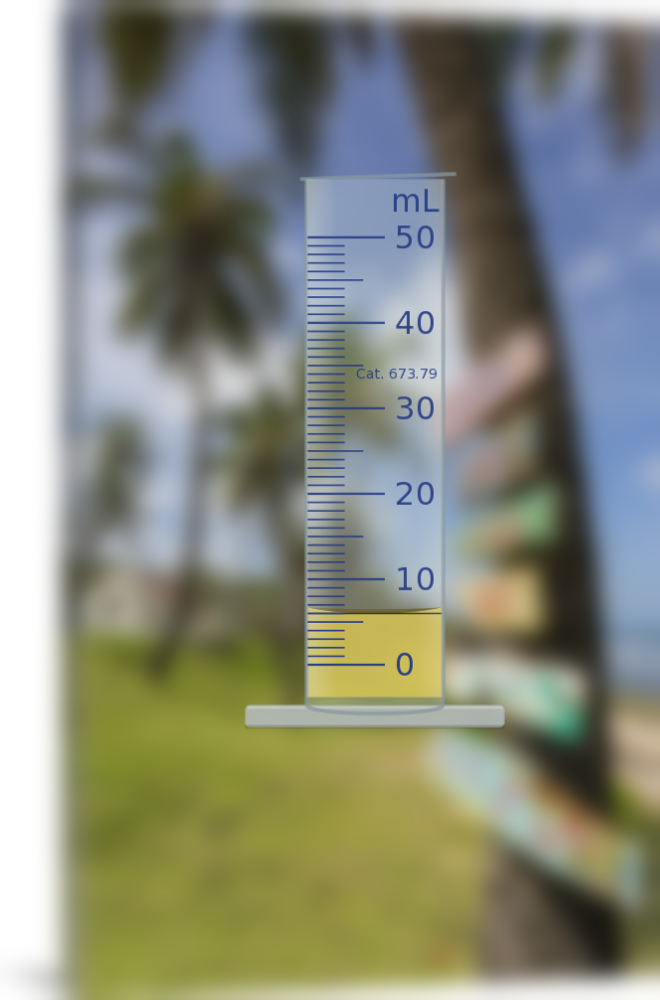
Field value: 6 mL
